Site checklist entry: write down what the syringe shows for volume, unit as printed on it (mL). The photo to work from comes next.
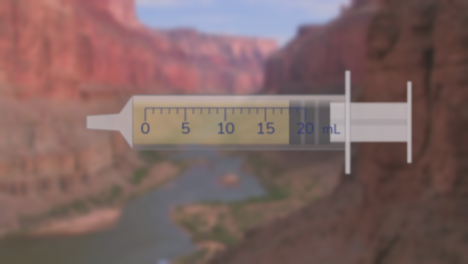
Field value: 18 mL
